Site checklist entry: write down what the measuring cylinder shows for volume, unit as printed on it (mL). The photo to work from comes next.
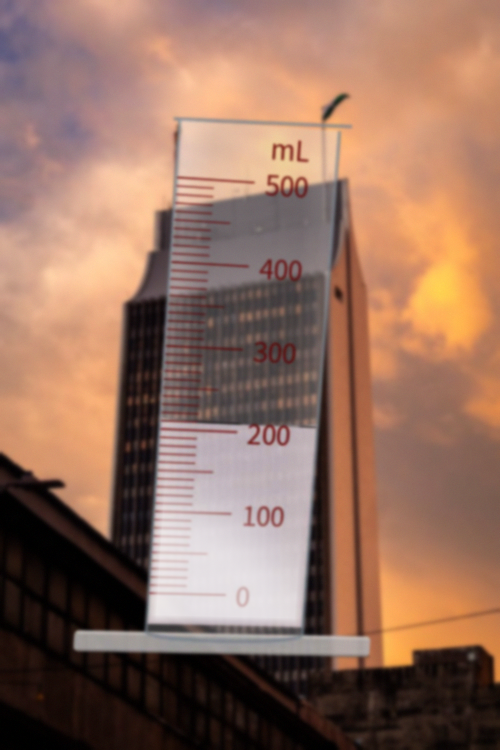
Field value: 210 mL
